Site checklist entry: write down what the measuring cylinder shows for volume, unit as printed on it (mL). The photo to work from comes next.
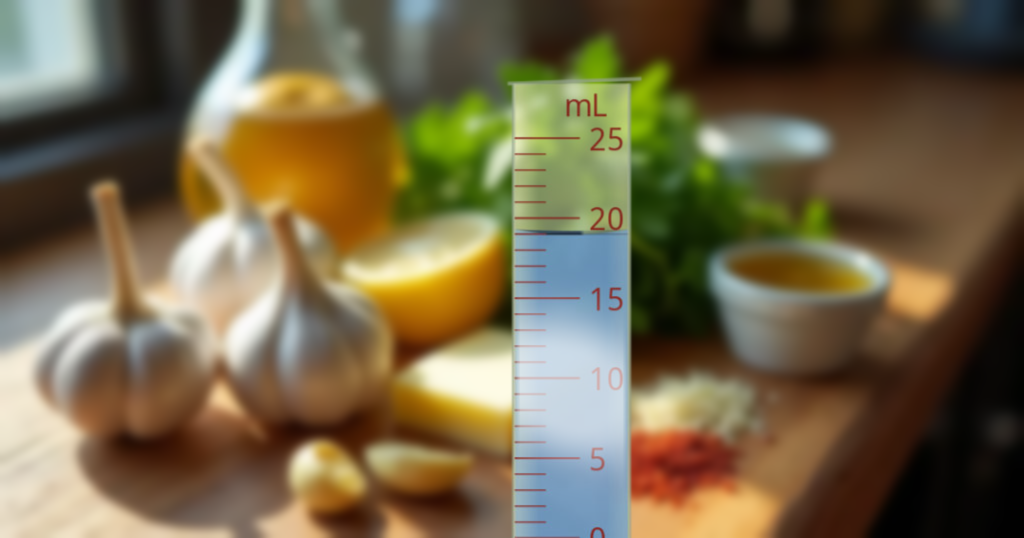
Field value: 19 mL
